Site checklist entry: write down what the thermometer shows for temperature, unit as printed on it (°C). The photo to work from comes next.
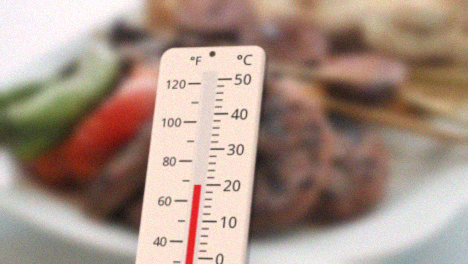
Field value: 20 °C
